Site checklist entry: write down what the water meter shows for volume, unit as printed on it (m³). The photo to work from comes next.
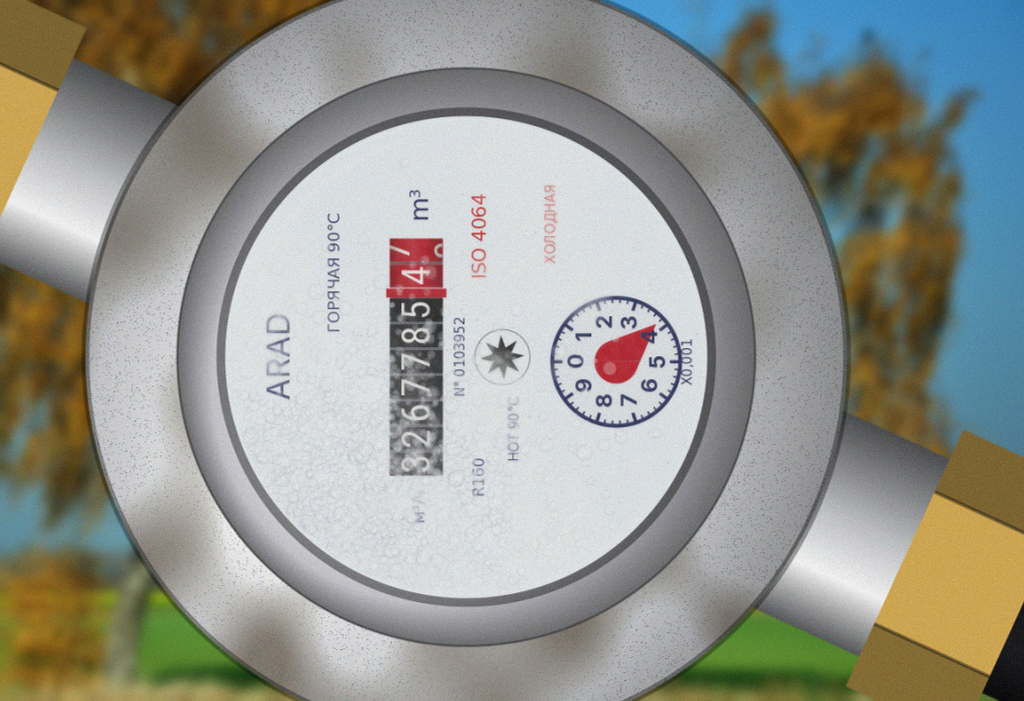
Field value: 3267785.473 m³
